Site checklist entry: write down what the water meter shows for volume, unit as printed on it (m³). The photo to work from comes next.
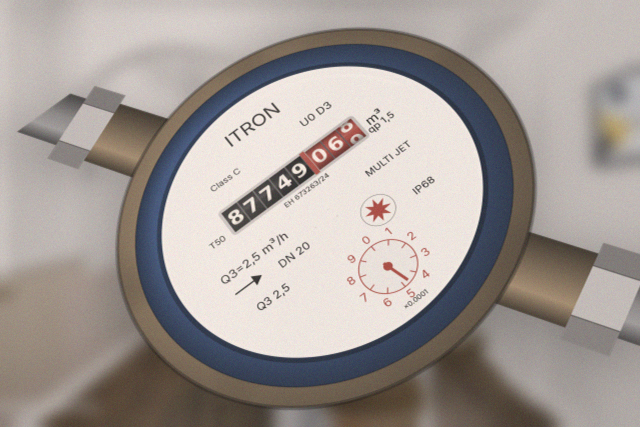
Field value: 87749.0684 m³
